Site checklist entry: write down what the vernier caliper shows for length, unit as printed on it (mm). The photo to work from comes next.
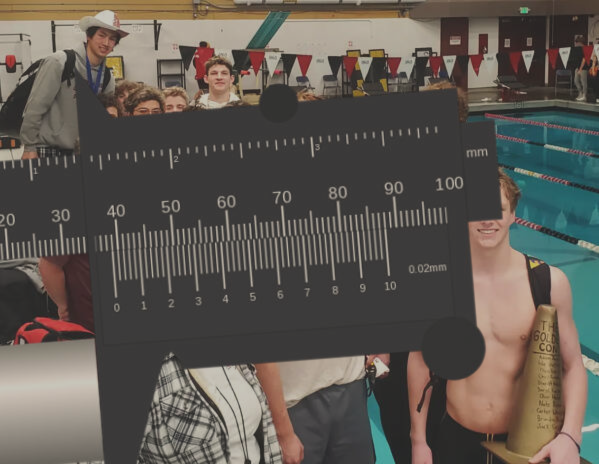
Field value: 39.0 mm
